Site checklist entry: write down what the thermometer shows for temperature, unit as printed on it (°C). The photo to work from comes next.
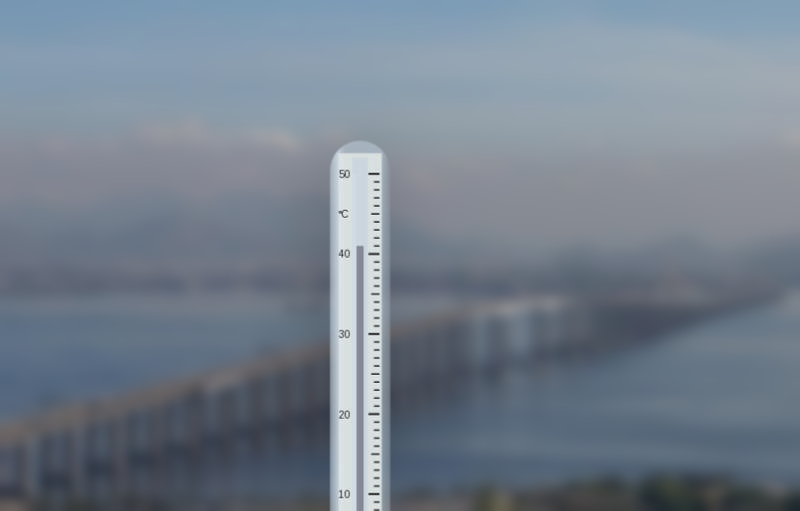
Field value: 41 °C
